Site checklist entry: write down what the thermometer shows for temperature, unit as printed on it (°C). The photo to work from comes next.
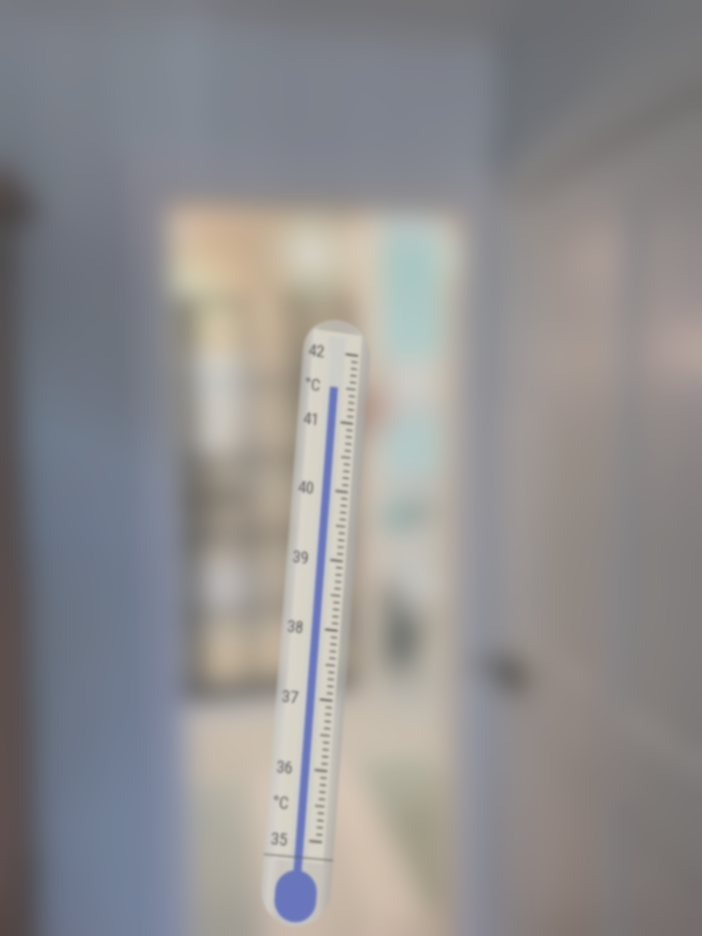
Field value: 41.5 °C
